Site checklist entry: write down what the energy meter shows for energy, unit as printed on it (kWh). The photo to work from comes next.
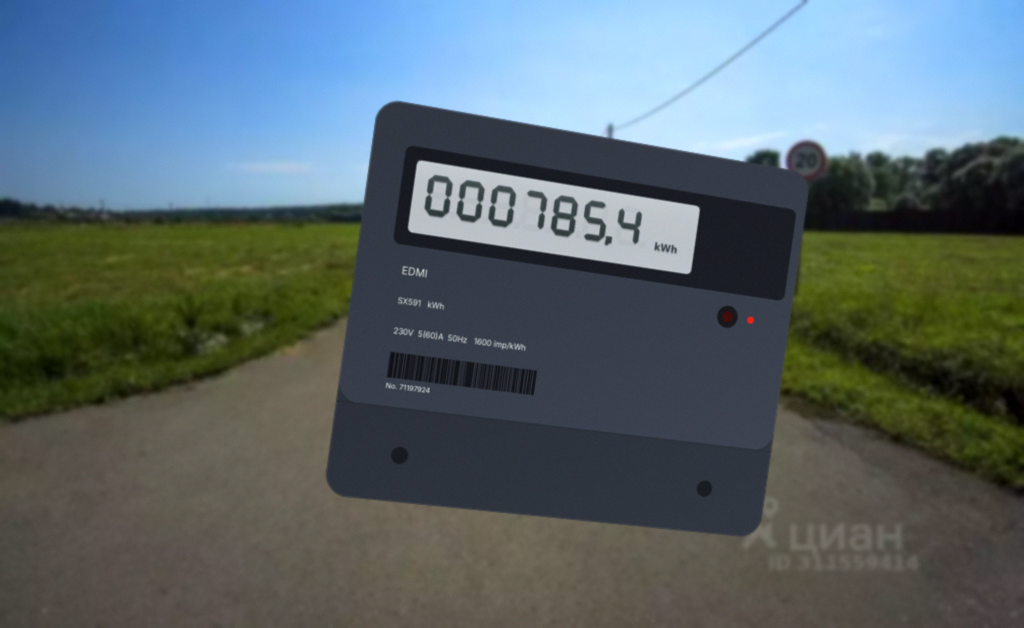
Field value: 785.4 kWh
